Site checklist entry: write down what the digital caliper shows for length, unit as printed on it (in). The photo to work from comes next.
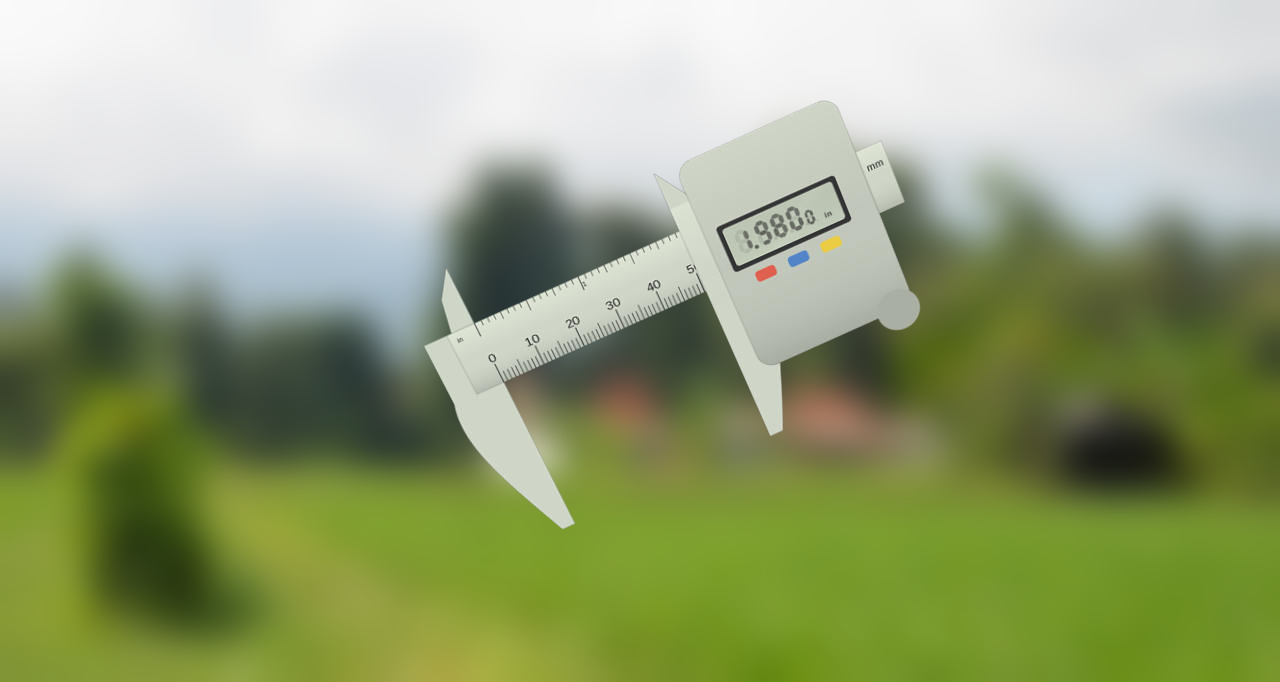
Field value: 1.9800 in
